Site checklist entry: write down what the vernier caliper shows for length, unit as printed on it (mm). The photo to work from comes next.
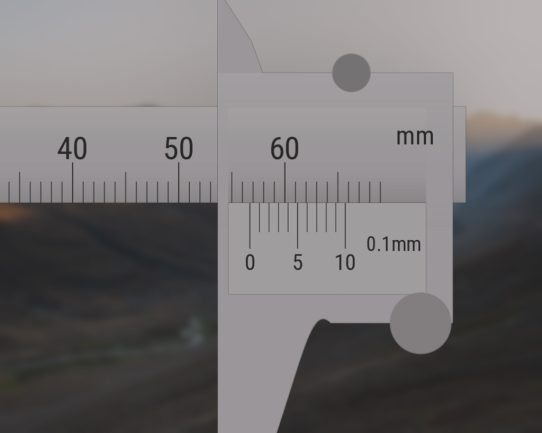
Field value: 56.7 mm
